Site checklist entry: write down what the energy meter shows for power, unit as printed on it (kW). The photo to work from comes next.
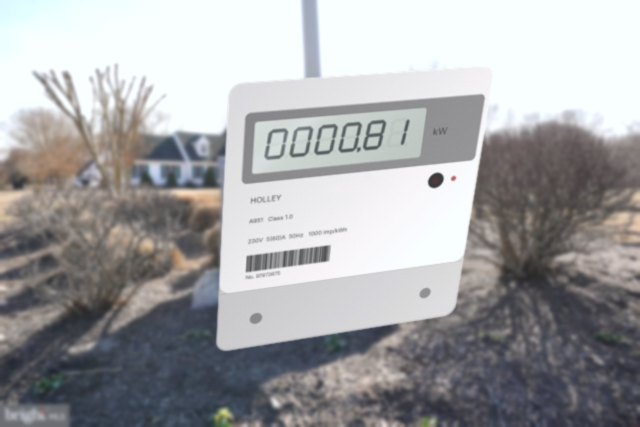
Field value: 0.81 kW
